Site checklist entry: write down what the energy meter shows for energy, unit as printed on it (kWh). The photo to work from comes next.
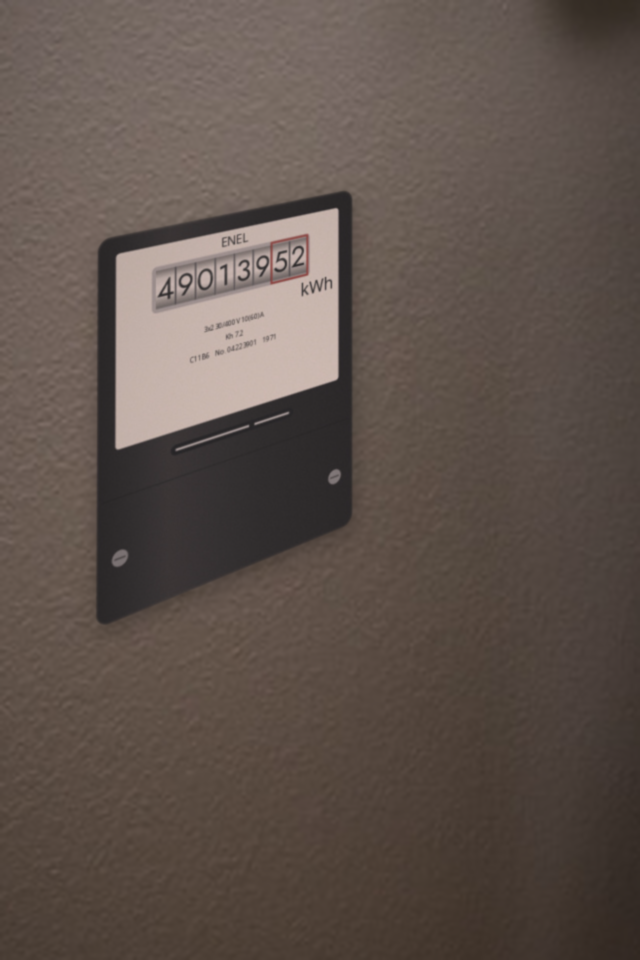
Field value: 490139.52 kWh
